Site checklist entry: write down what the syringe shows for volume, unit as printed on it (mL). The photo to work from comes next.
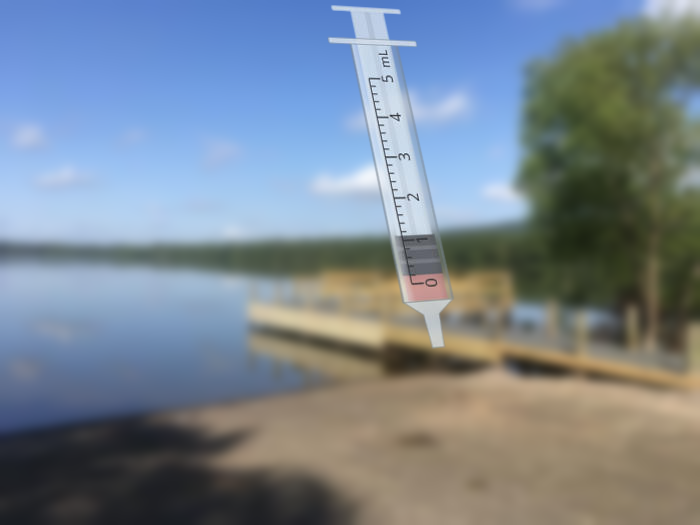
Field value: 0.2 mL
